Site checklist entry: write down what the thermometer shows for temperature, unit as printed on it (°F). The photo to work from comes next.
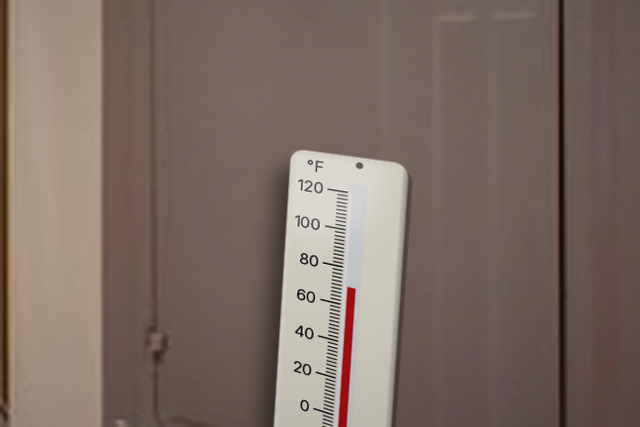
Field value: 70 °F
